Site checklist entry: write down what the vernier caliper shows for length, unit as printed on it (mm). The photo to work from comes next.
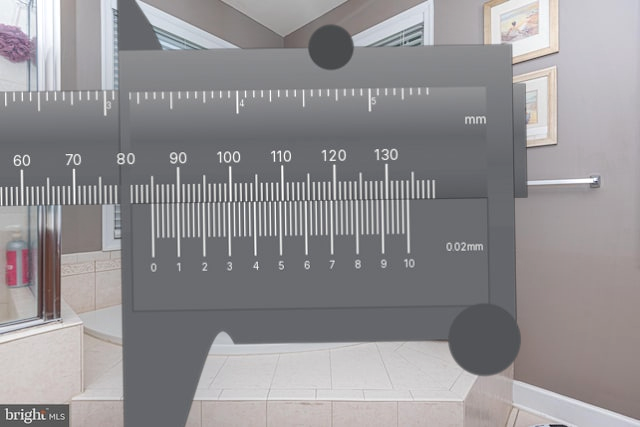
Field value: 85.0 mm
